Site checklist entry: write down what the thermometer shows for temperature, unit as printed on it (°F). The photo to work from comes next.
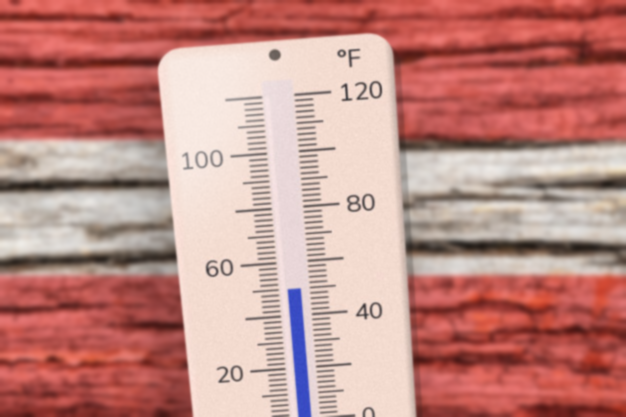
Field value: 50 °F
